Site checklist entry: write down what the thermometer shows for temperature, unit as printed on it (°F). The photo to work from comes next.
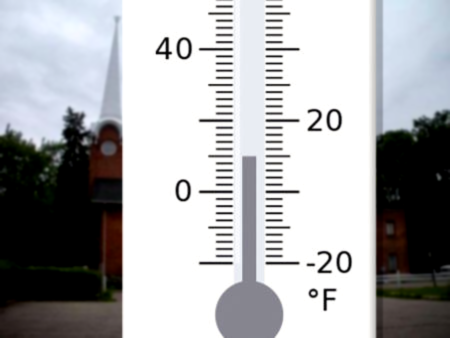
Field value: 10 °F
